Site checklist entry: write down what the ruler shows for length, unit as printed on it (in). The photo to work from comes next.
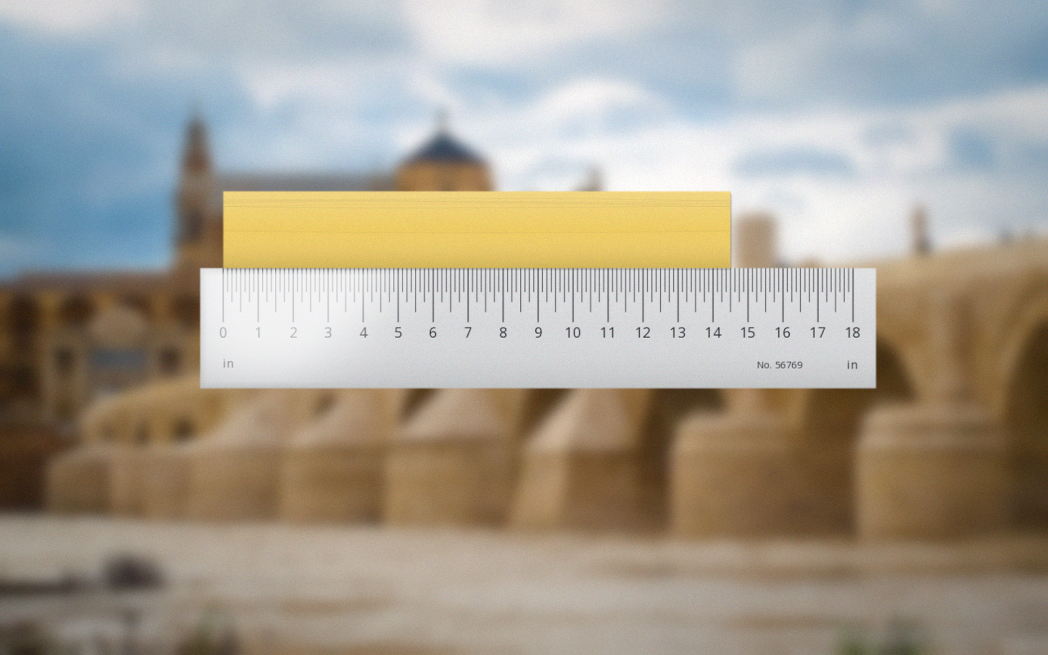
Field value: 14.5 in
